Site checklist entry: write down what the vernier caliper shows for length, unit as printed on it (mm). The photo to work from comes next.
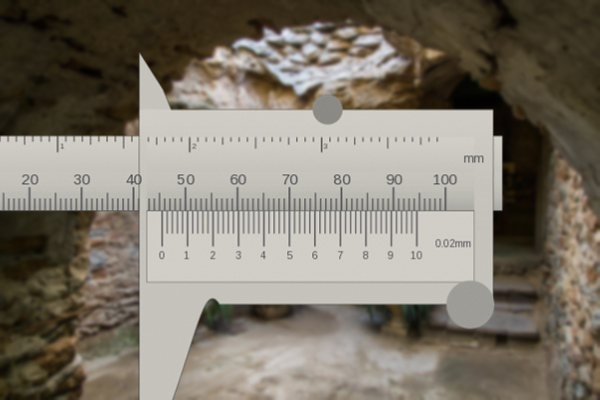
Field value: 45.5 mm
